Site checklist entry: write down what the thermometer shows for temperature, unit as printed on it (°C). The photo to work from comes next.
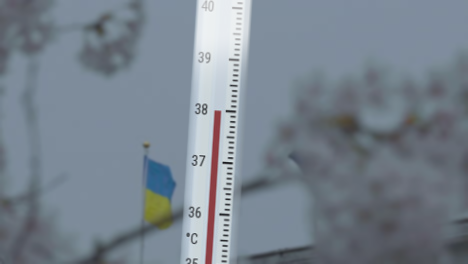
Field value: 38 °C
